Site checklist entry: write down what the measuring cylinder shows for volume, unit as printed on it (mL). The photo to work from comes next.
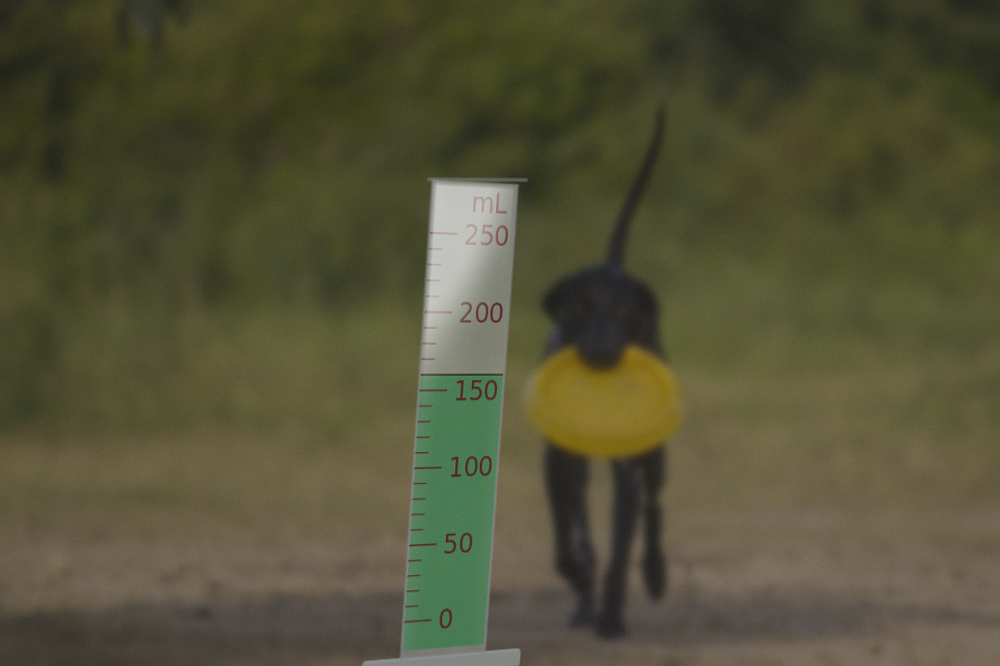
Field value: 160 mL
